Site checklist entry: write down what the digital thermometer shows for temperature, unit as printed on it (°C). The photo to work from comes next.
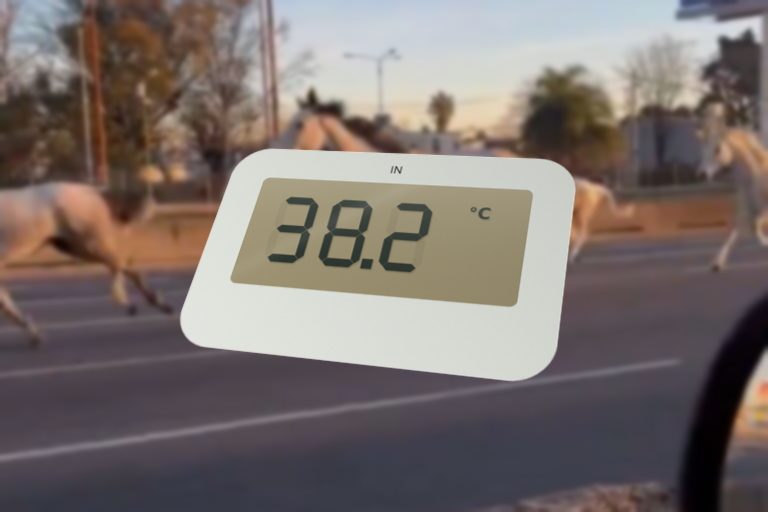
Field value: 38.2 °C
